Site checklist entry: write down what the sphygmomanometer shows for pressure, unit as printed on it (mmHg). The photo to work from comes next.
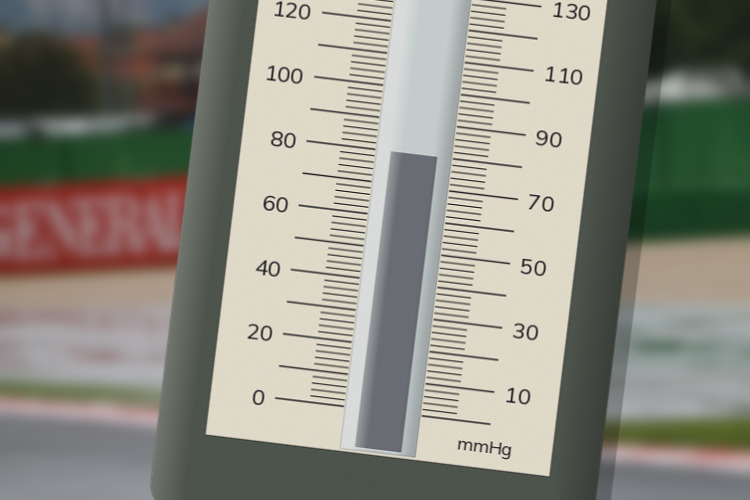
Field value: 80 mmHg
